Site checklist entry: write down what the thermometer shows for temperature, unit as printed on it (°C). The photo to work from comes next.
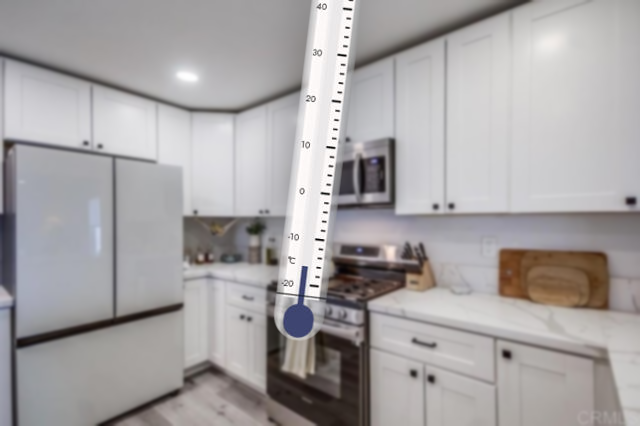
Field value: -16 °C
